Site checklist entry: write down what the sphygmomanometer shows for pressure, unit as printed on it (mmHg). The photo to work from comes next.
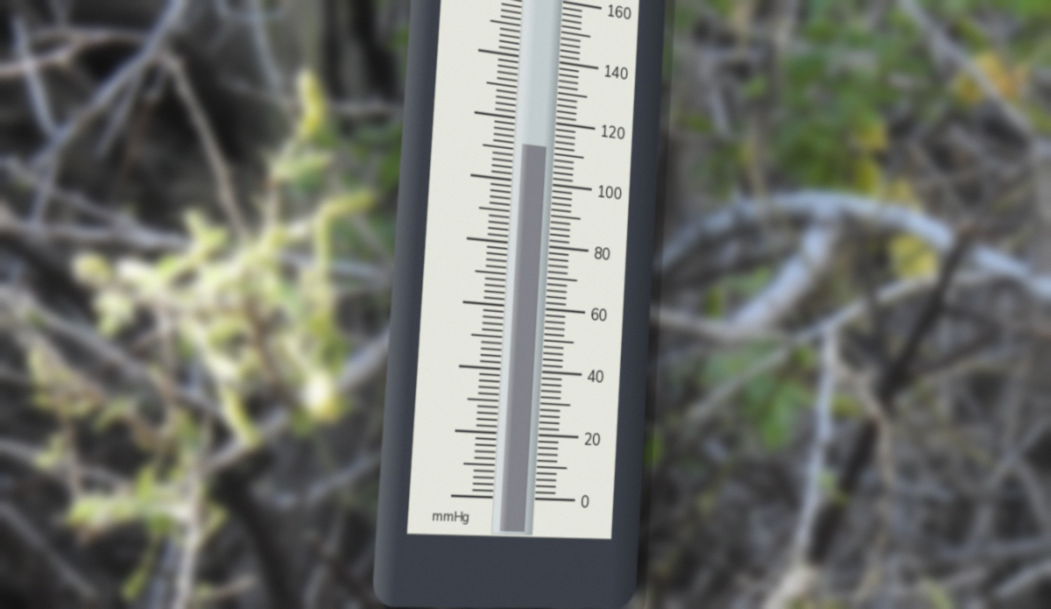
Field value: 112 mmHg
